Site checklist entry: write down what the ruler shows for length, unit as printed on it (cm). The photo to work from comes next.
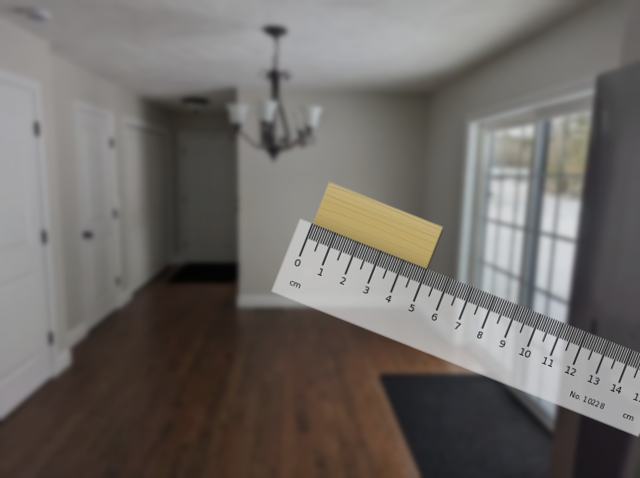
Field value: 5 cm
